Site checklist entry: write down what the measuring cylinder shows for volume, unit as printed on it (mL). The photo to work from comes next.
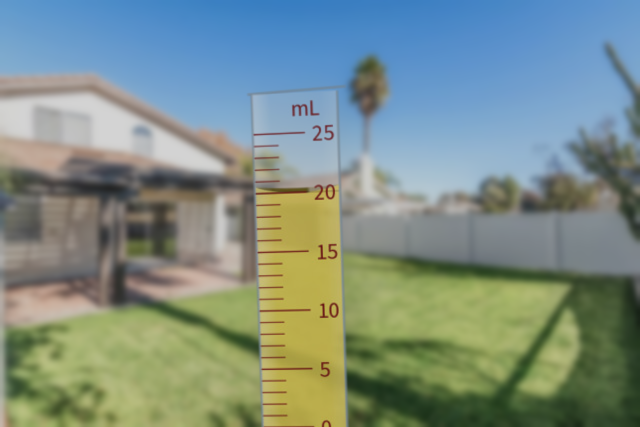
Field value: 20 mL
